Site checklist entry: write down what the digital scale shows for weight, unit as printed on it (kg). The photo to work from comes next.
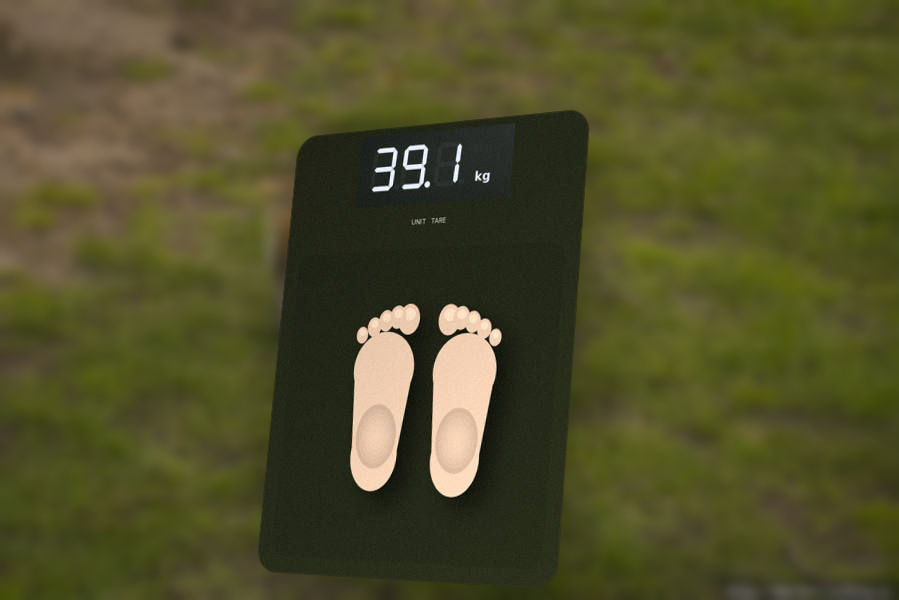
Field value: 39.1 kg
